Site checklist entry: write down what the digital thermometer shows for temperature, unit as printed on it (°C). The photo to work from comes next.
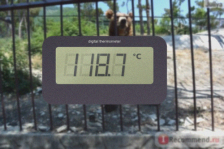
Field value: 118.7 °C
